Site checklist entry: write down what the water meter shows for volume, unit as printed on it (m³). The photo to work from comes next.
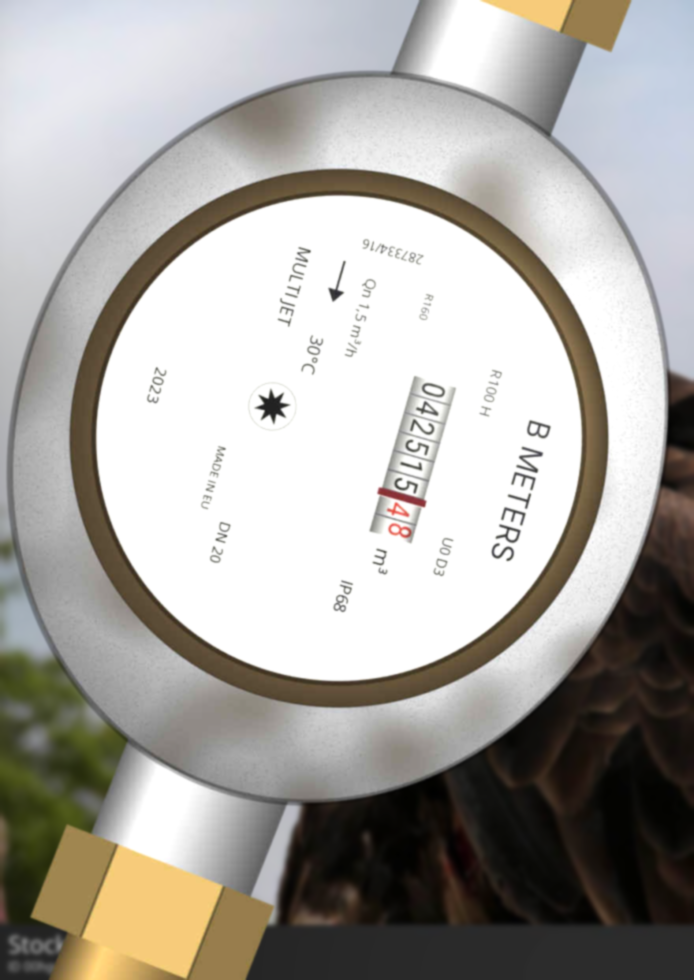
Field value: 42515.48 m³
